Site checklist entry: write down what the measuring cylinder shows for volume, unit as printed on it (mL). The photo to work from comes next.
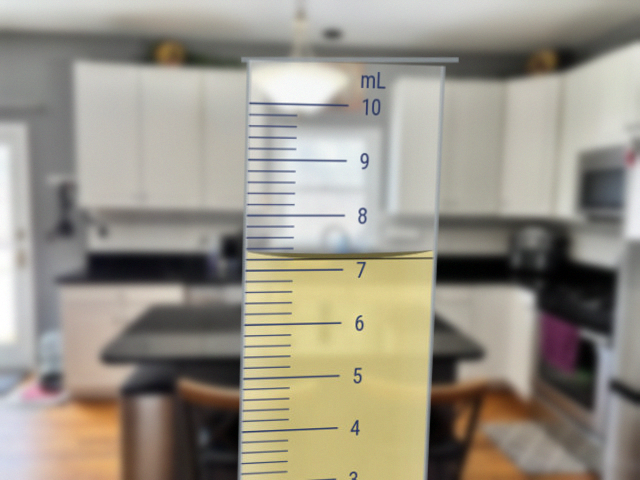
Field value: 7.2 mL
